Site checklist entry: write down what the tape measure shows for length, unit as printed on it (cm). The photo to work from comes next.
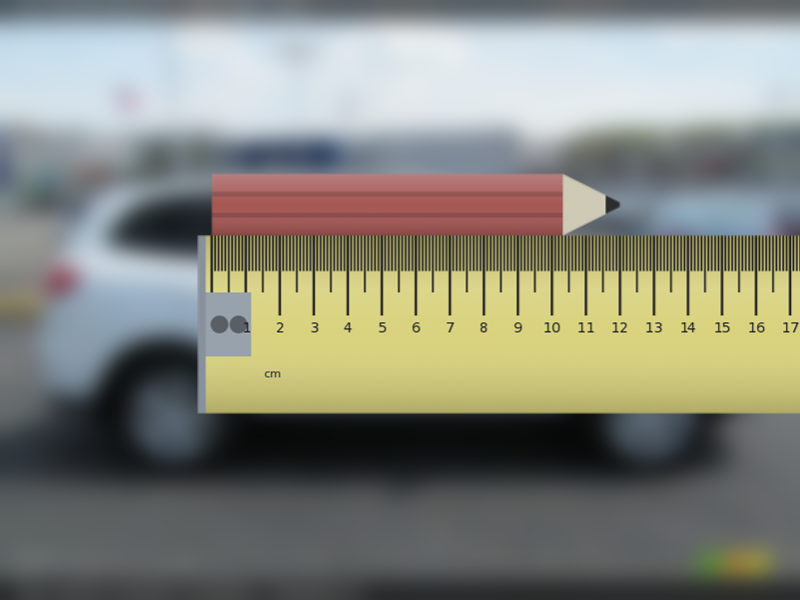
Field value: 12 cm
